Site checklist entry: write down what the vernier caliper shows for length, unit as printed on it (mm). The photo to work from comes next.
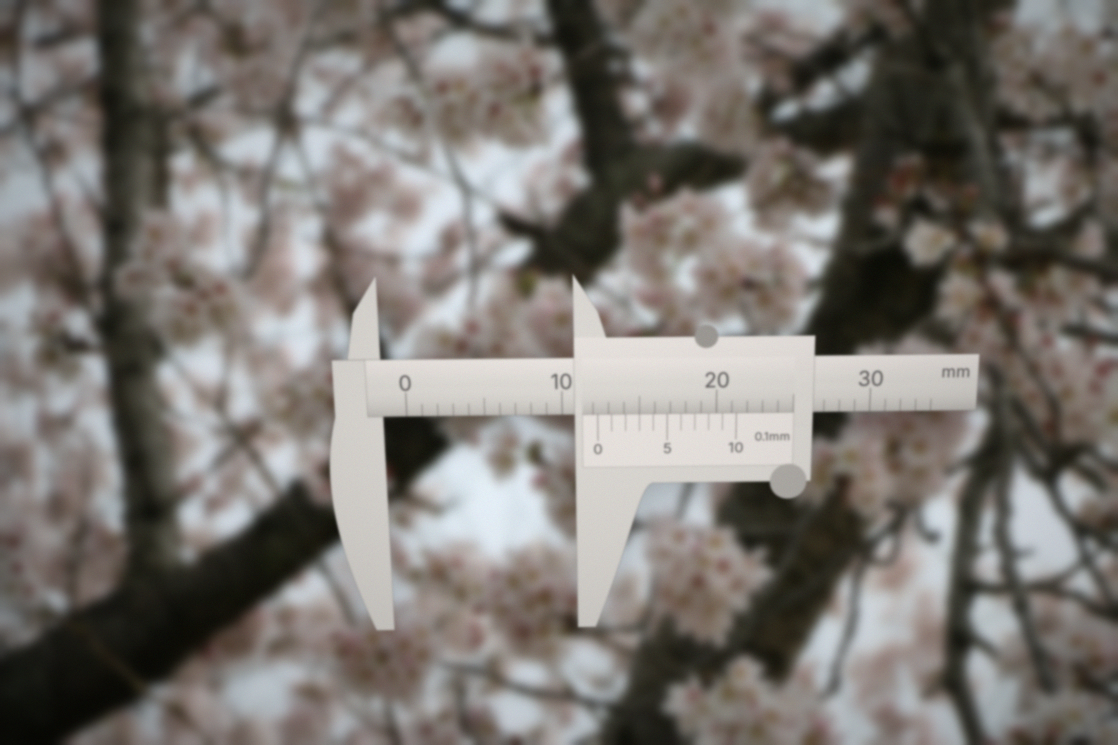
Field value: 12.3 mm
